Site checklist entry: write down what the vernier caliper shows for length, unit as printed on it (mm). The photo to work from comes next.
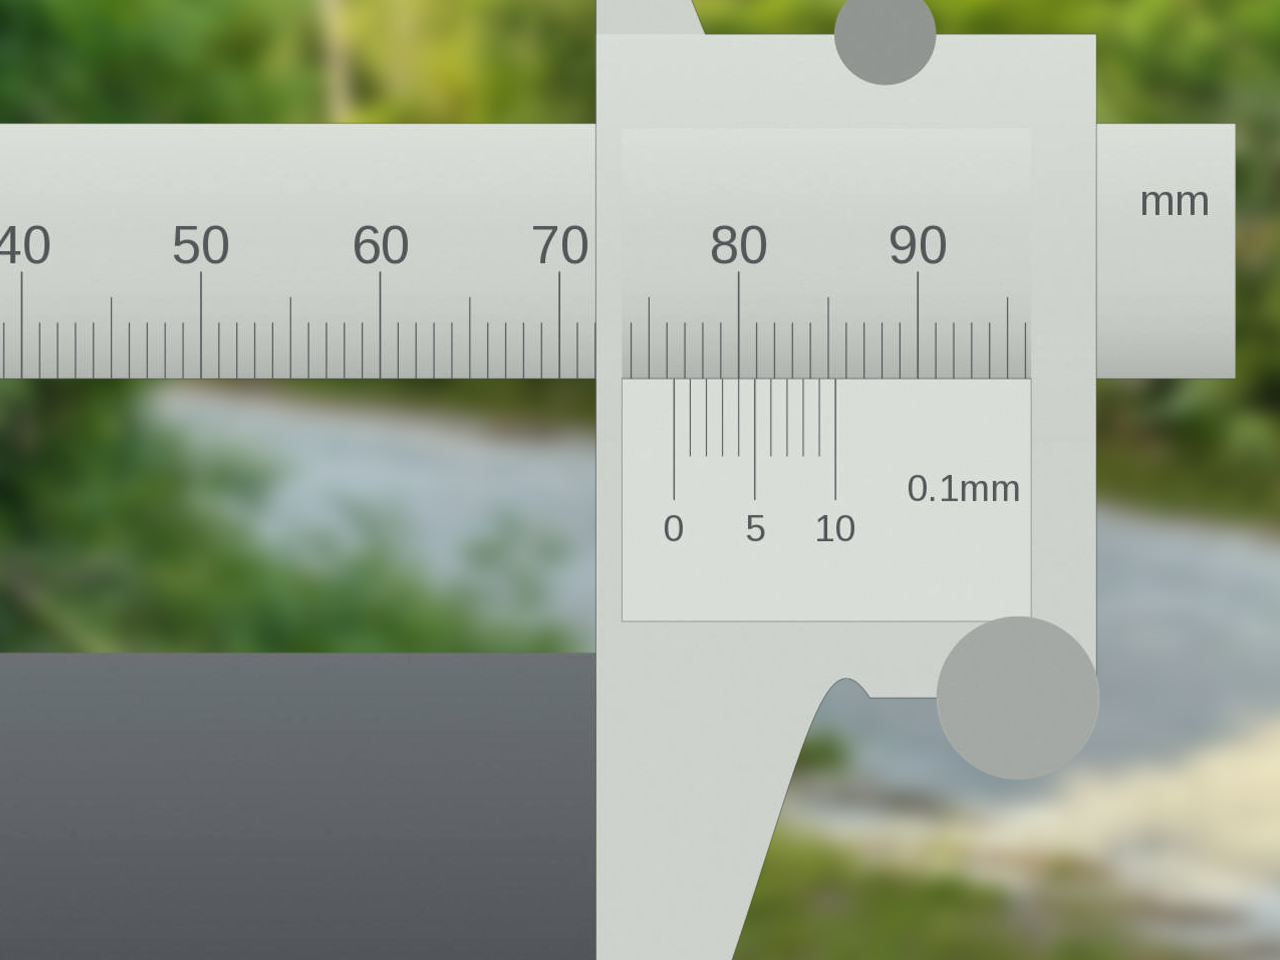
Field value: 76.4 mm
